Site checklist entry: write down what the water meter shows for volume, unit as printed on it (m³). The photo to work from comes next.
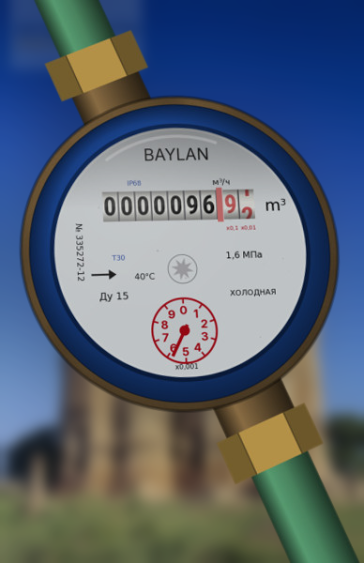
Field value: 96.915 m³
